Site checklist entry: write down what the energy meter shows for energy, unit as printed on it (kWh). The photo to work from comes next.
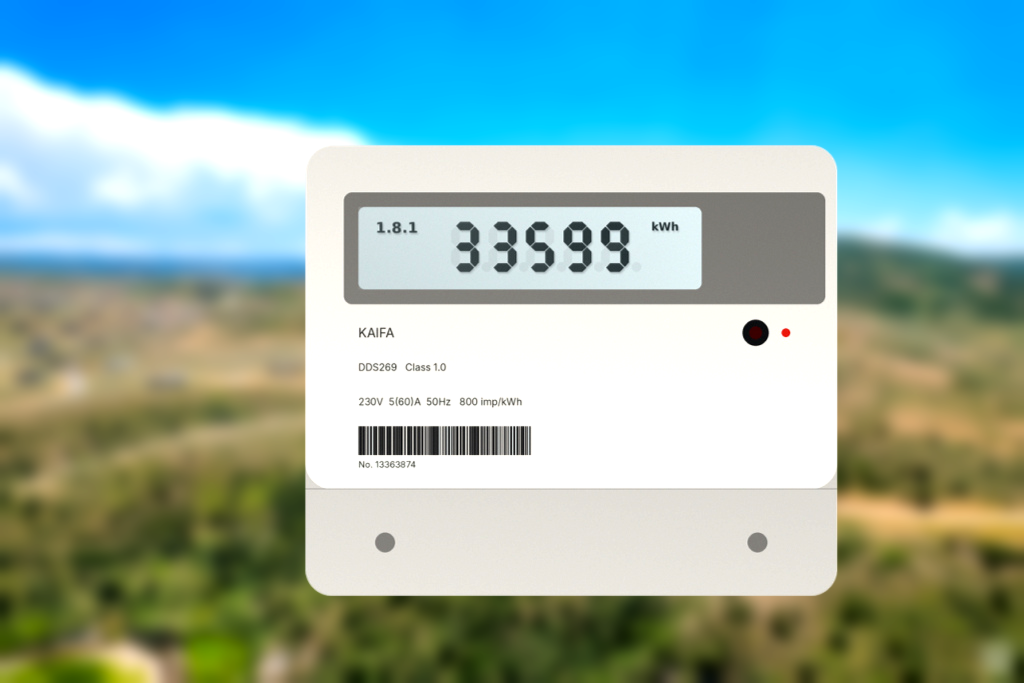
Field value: 33599 kWh
